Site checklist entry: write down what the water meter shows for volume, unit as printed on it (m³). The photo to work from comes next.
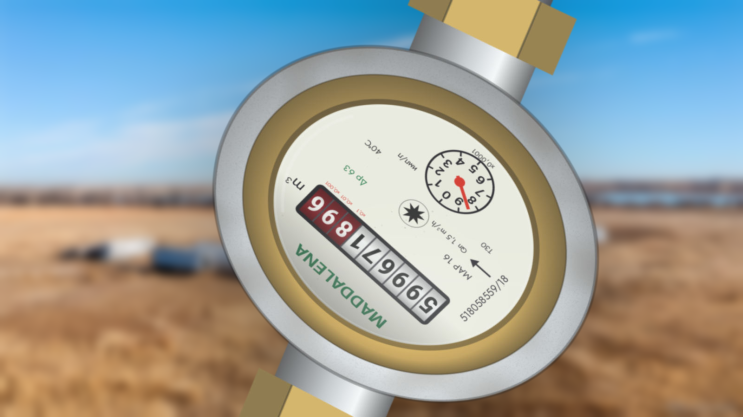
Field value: 599671.8968 m³
